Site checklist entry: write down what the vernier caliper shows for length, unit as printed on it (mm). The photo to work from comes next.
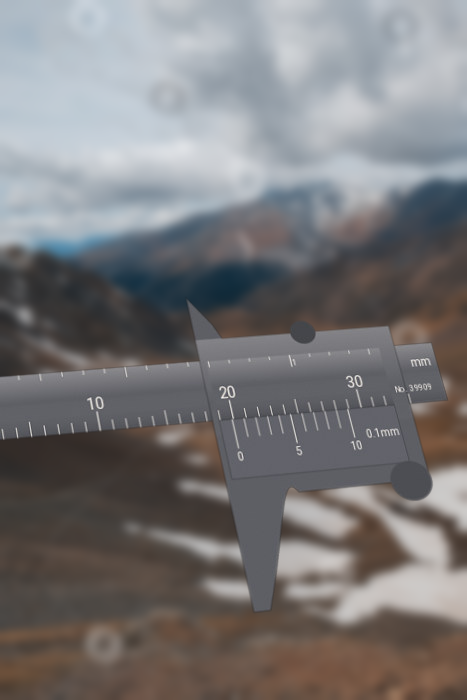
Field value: 19.9 mm
